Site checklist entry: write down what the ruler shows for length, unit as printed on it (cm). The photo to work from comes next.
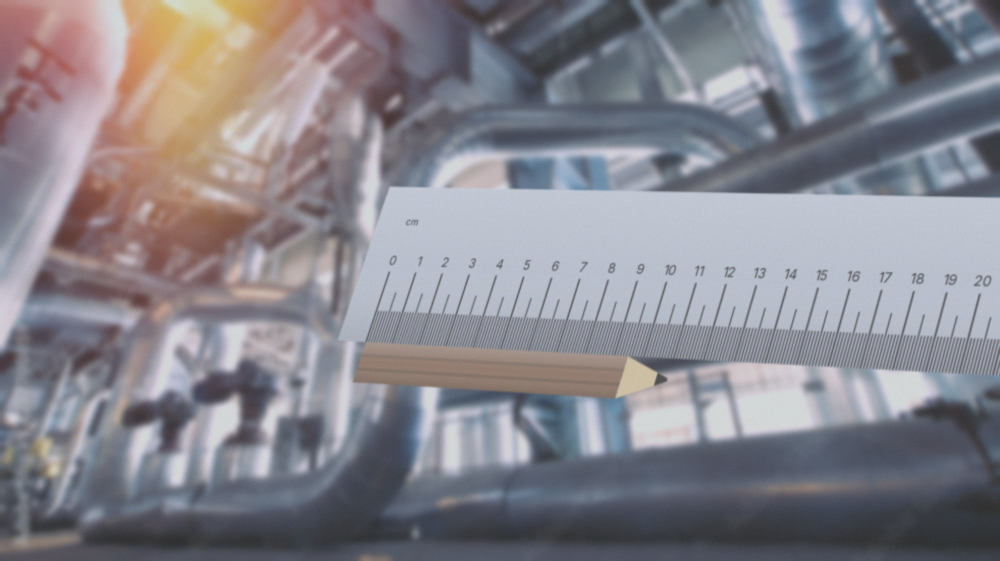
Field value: 11 cm
